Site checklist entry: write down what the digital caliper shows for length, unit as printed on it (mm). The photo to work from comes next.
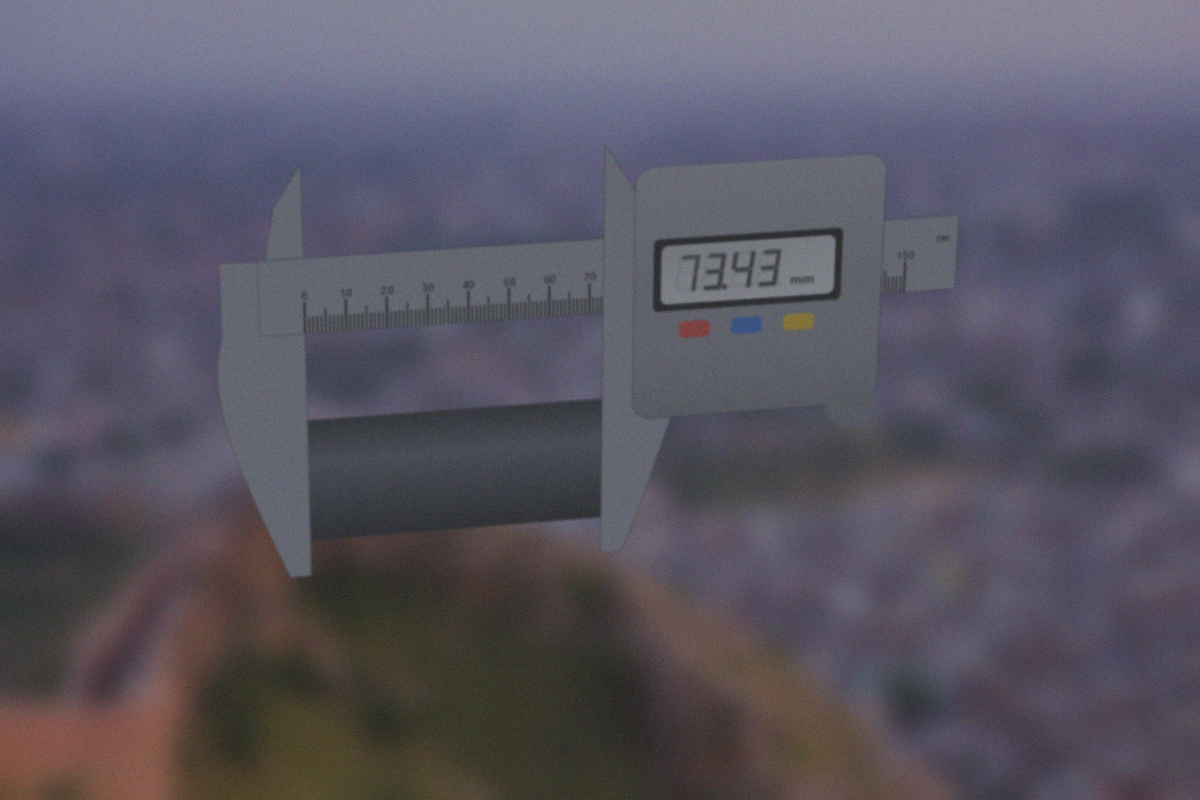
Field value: 73.43 mm
